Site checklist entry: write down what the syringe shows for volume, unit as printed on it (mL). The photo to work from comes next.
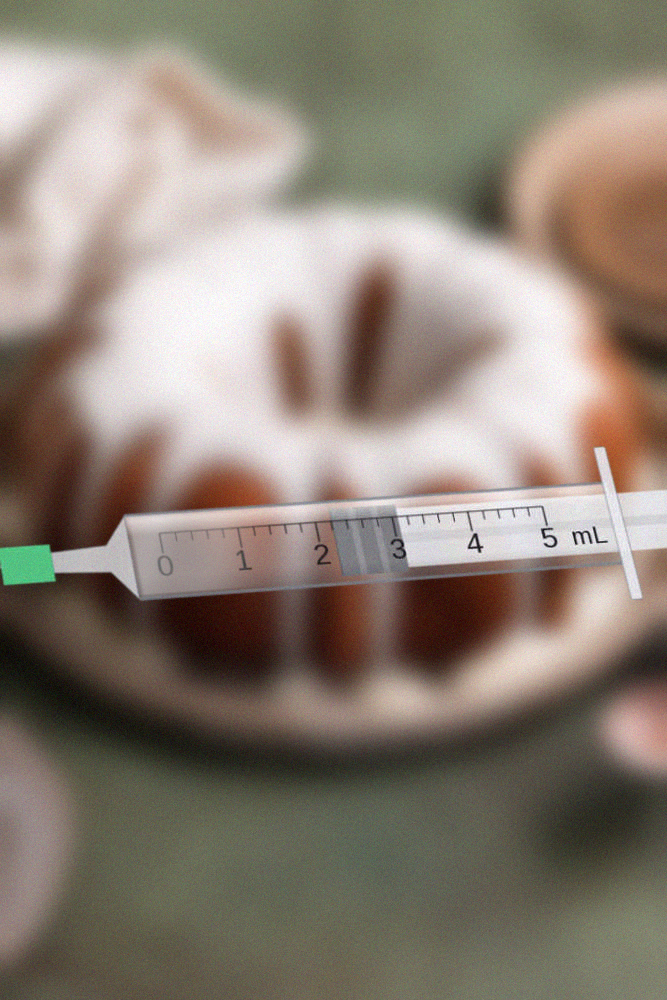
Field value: 2.2 mL
